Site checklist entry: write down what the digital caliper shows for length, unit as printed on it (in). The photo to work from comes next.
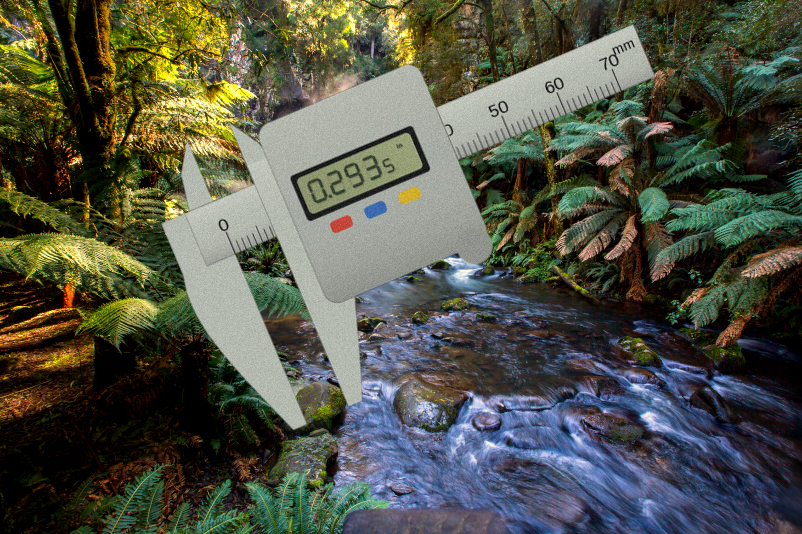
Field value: 0.2935 in
